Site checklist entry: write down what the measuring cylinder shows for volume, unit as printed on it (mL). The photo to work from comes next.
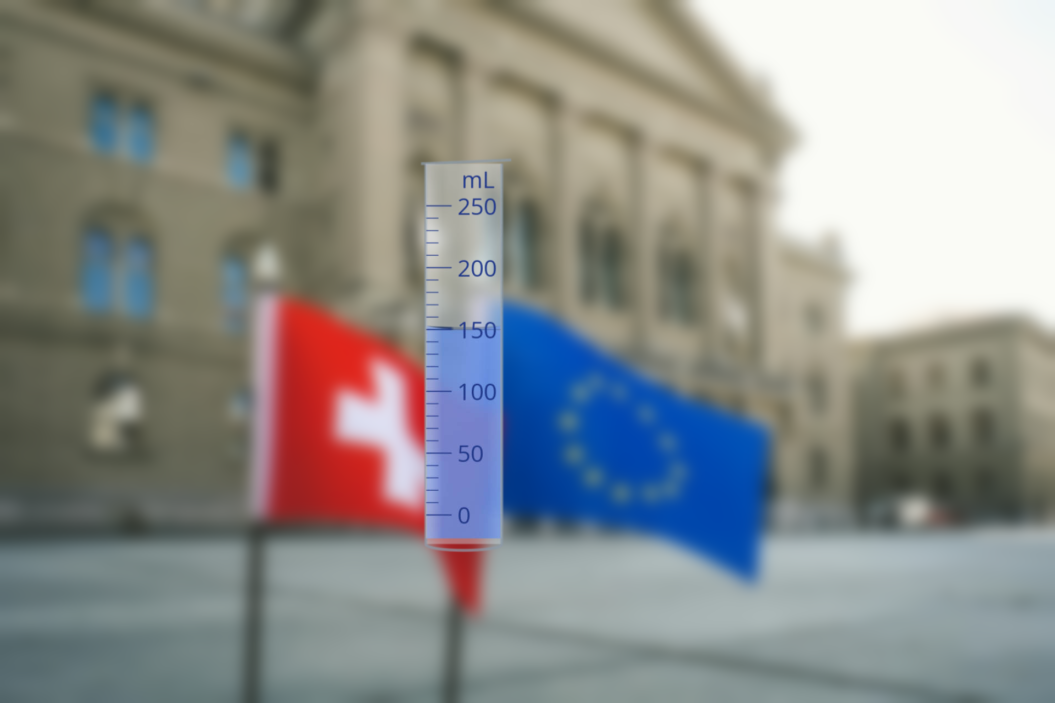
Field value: 150 mL
